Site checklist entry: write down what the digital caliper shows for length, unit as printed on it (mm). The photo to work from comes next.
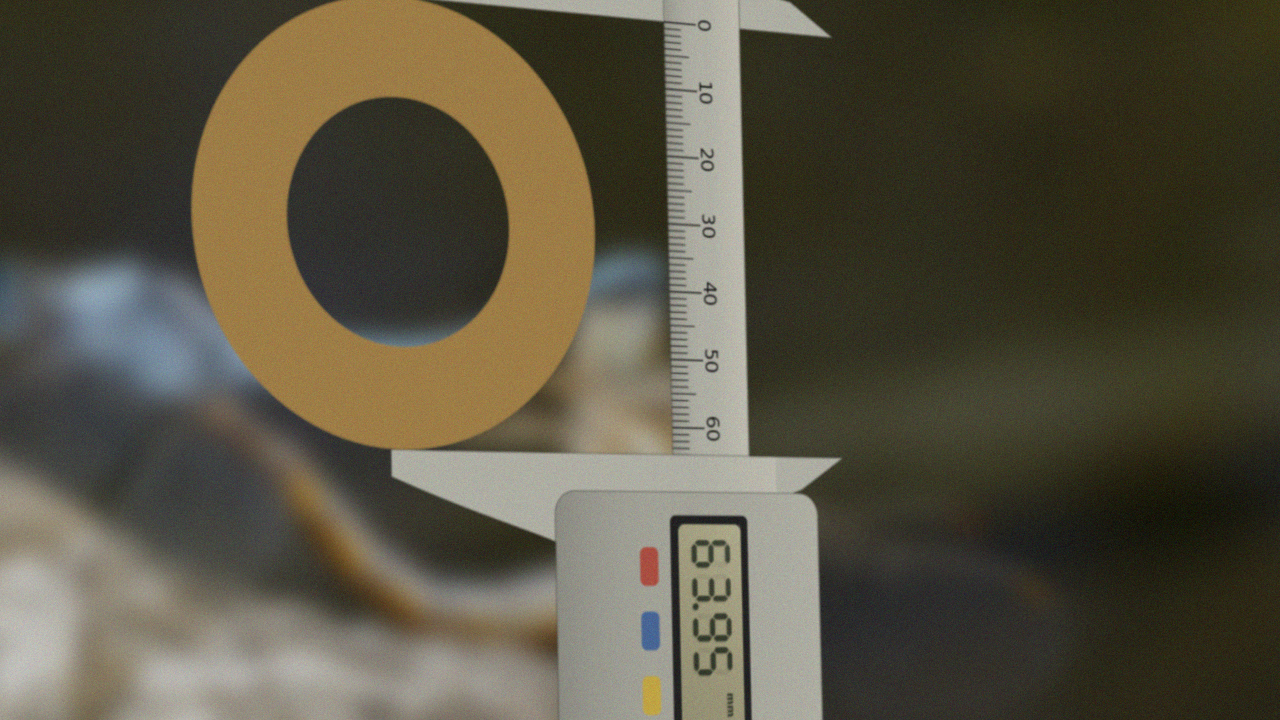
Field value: 63.95 mm
